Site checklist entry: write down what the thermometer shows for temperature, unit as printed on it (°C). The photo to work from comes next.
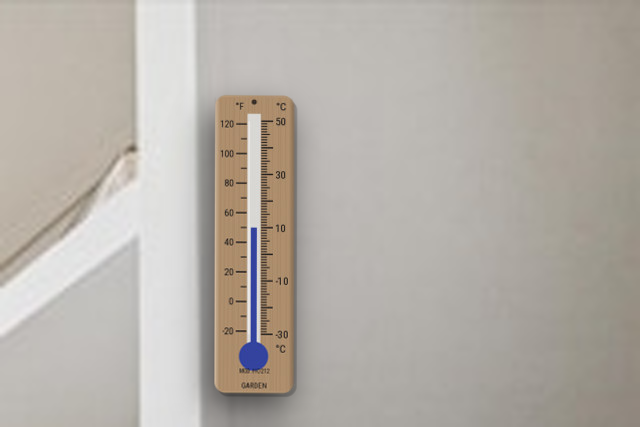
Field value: 10 °C
